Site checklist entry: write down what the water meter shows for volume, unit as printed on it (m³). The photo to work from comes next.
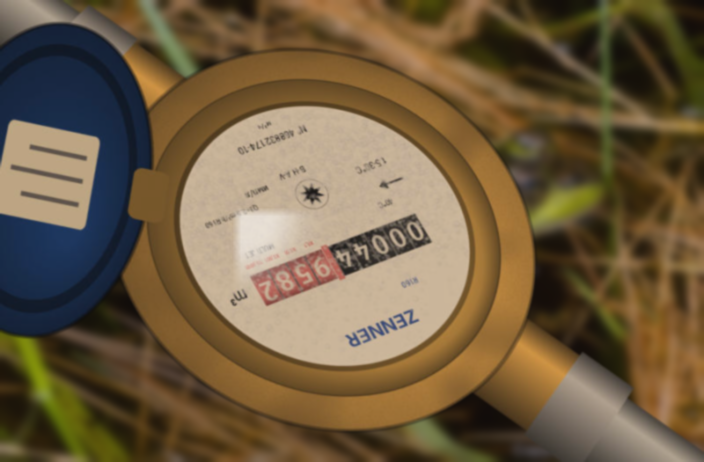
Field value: 44.9582 m³
